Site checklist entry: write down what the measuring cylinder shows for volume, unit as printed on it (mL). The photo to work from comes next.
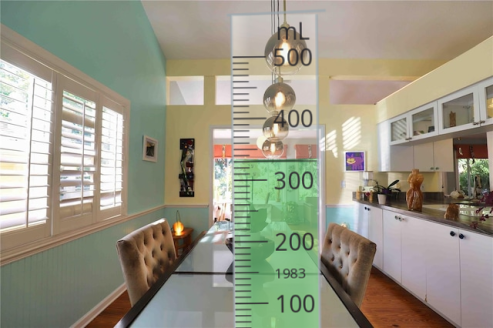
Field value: 330 mL
